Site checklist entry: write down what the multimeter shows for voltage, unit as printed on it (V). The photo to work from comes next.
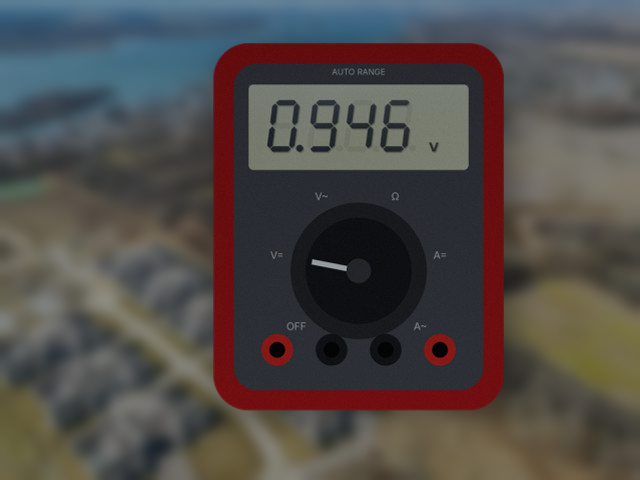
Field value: 0.946 V
